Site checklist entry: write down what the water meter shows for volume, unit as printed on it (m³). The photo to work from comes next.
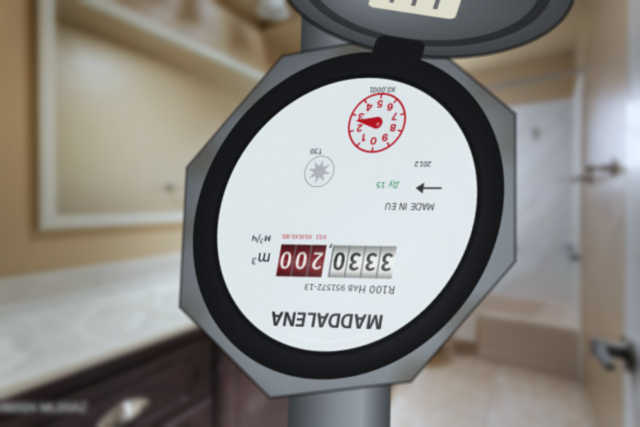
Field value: 3330.2002 m³
